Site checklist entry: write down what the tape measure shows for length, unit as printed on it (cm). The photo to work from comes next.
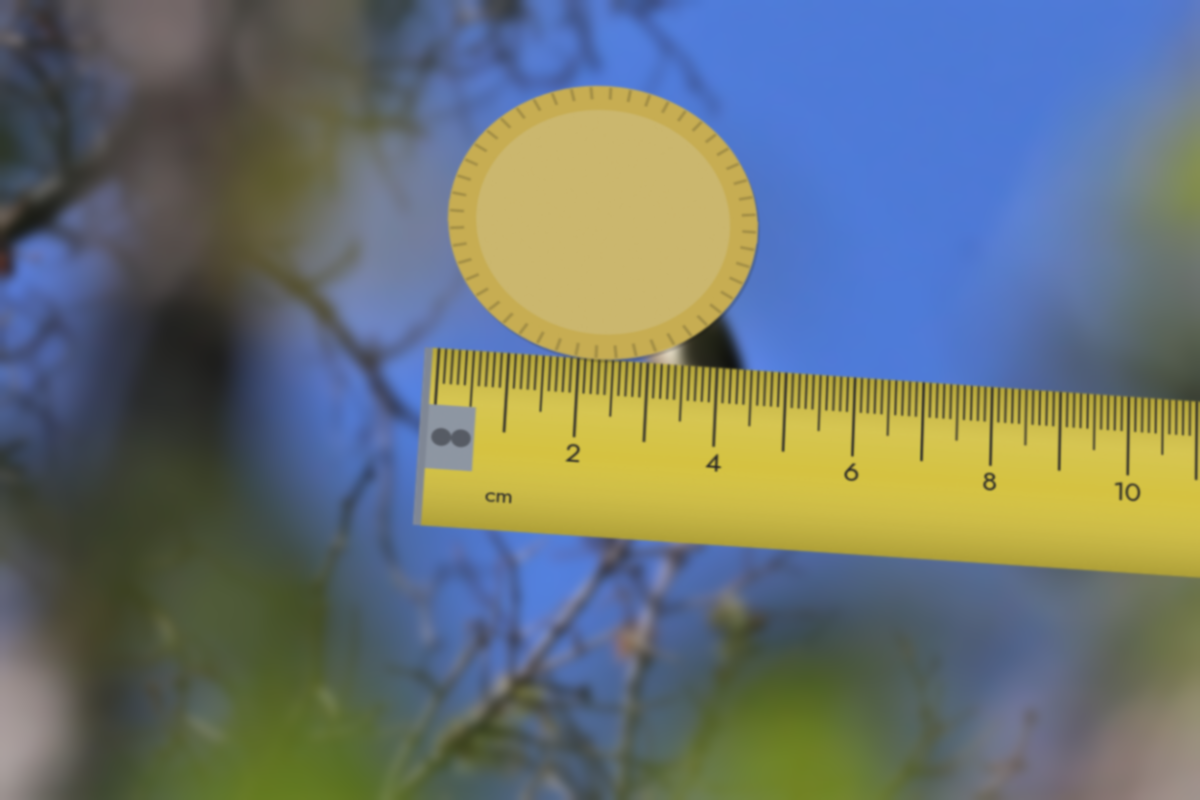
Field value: 4.5 cm
